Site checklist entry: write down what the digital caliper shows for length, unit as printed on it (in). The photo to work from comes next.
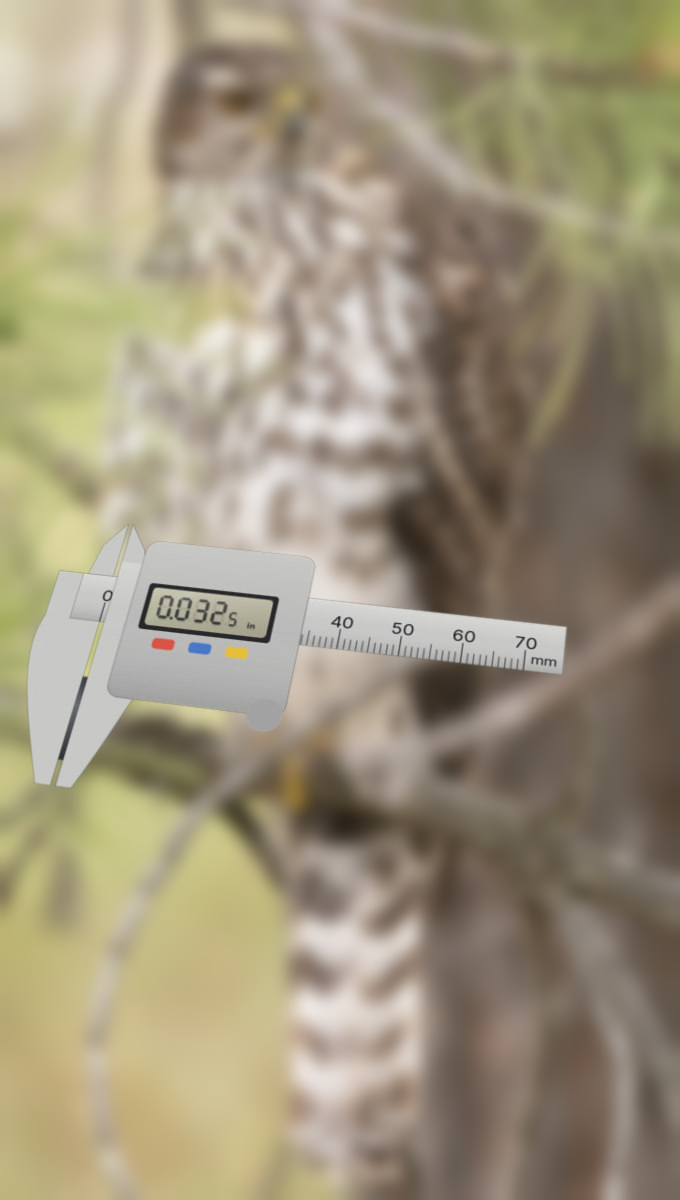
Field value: 0.0325 in
